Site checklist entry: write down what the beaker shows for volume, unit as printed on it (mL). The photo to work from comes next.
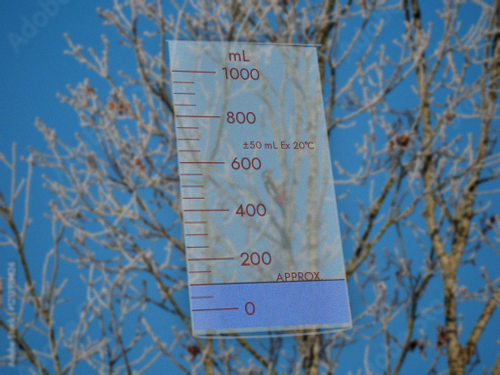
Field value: 100 mL
